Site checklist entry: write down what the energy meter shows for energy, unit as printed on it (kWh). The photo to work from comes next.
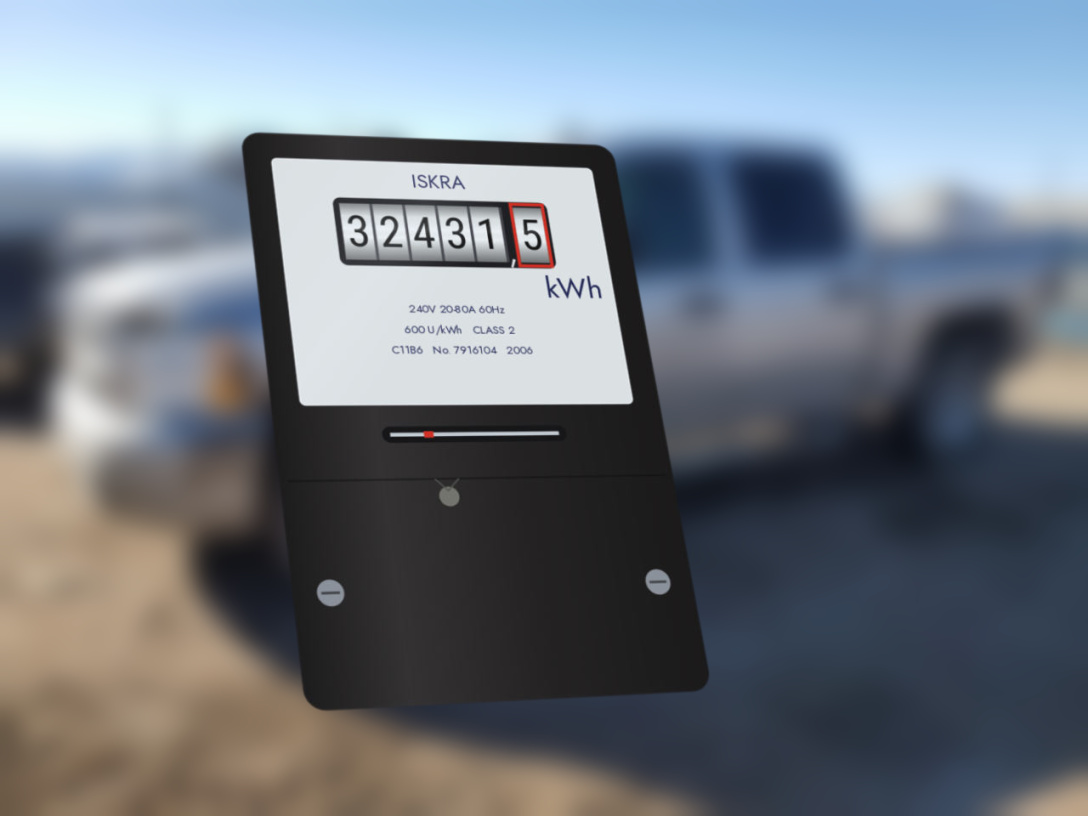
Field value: 32431.5 kWh
